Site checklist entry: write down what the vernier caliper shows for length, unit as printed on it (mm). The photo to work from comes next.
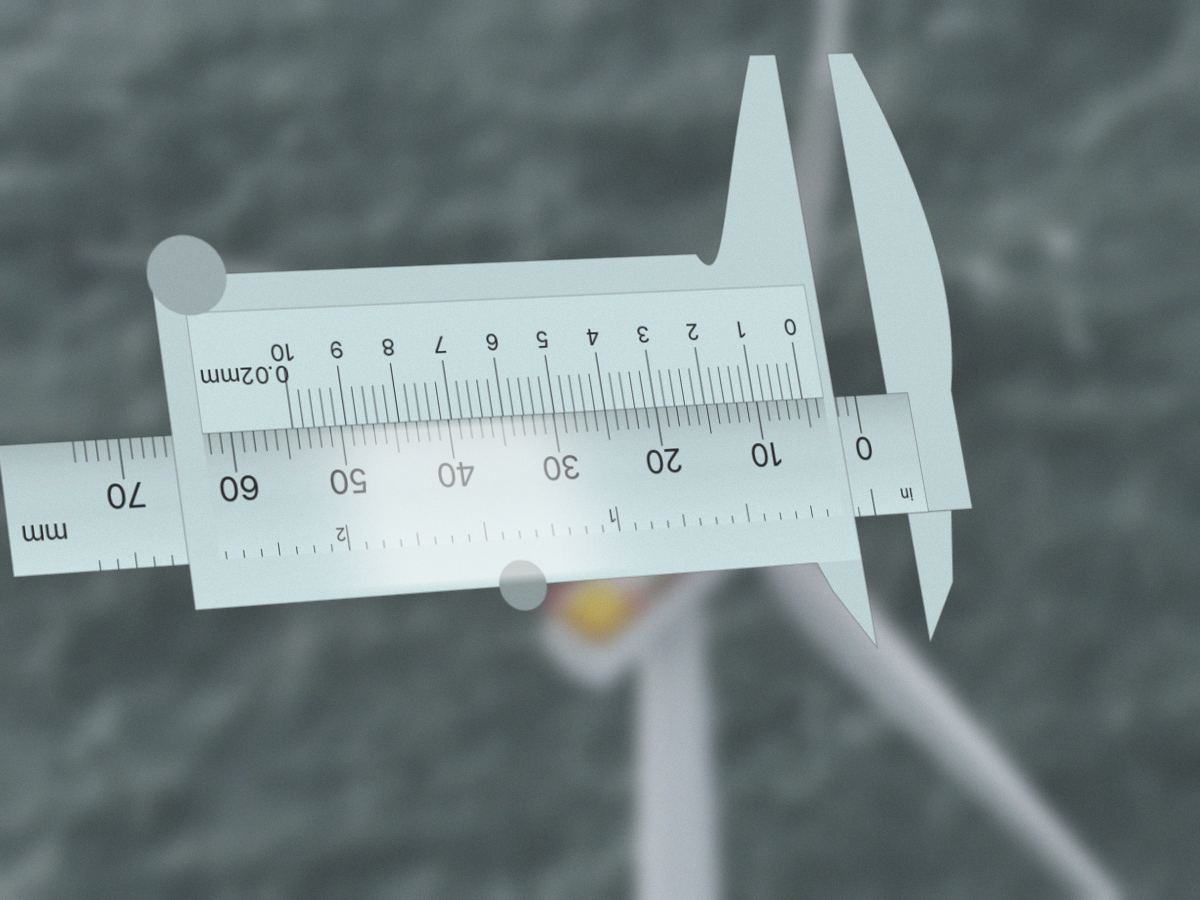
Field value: 5.4 mm
